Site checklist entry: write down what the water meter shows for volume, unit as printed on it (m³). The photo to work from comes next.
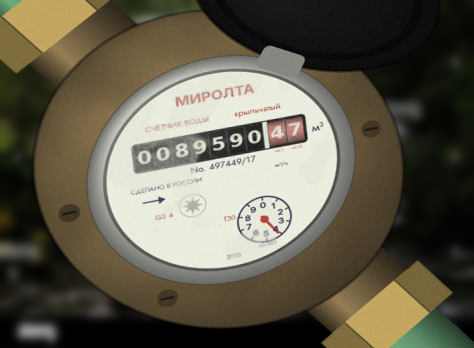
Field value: 89590.474 m³
